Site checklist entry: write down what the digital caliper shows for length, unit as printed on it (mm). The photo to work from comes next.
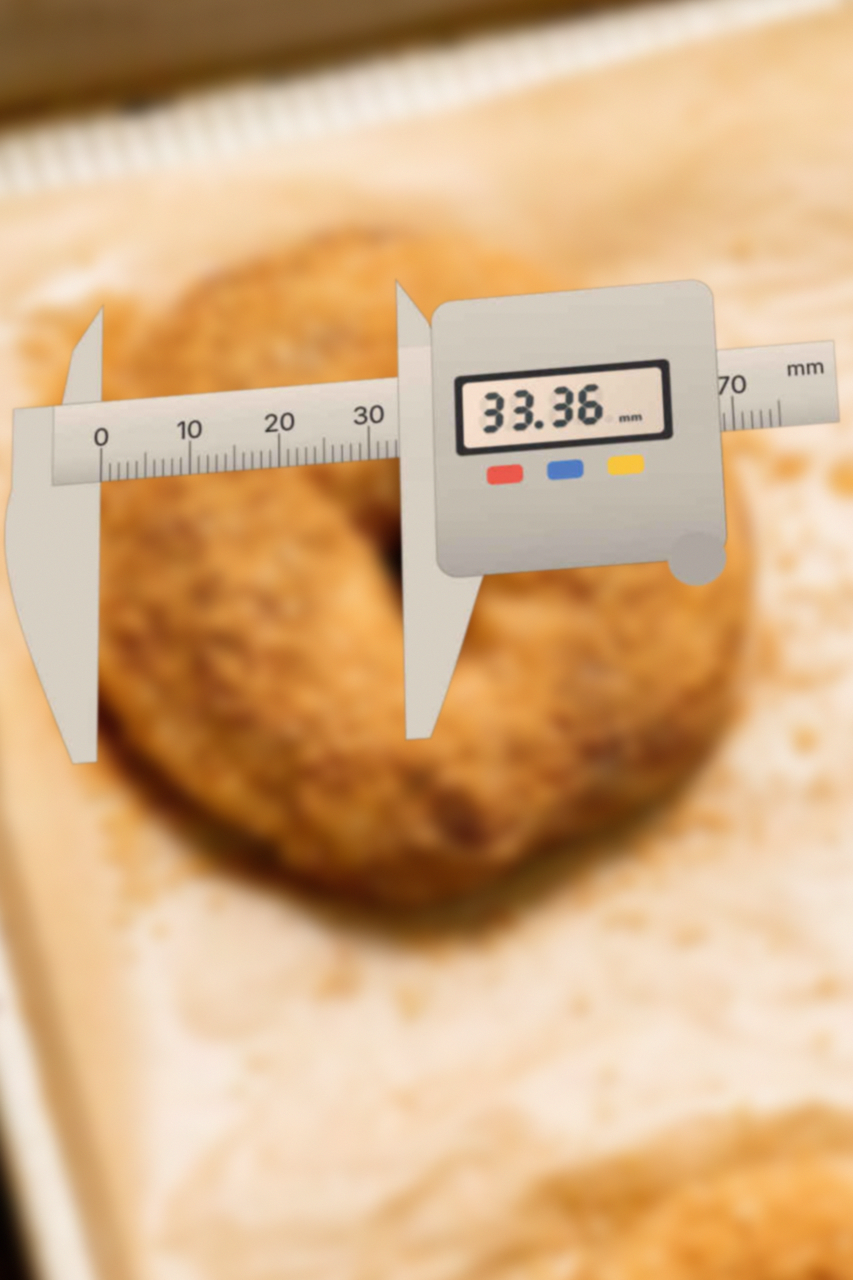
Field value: 33.36 mm
